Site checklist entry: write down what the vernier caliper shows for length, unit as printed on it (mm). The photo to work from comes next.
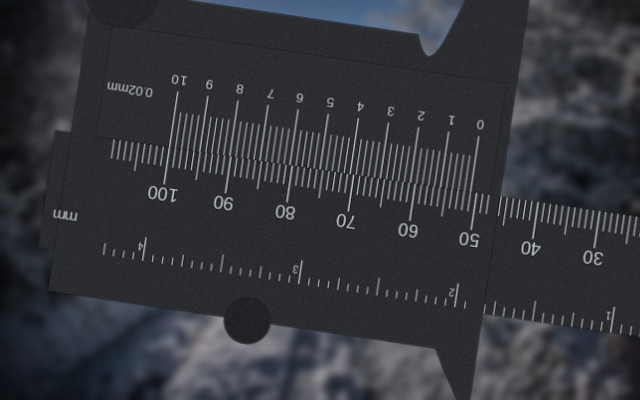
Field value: 51.0 mm
